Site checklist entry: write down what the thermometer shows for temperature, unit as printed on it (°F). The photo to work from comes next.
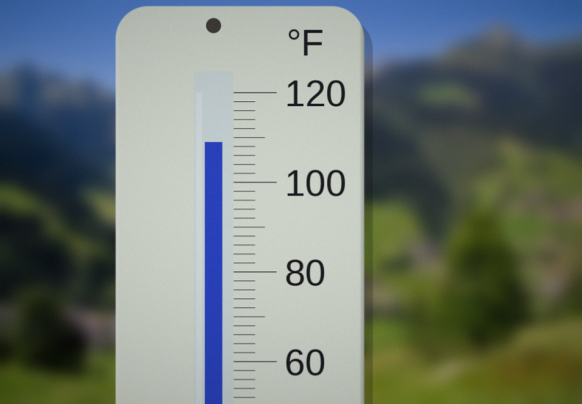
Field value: 109 °F
